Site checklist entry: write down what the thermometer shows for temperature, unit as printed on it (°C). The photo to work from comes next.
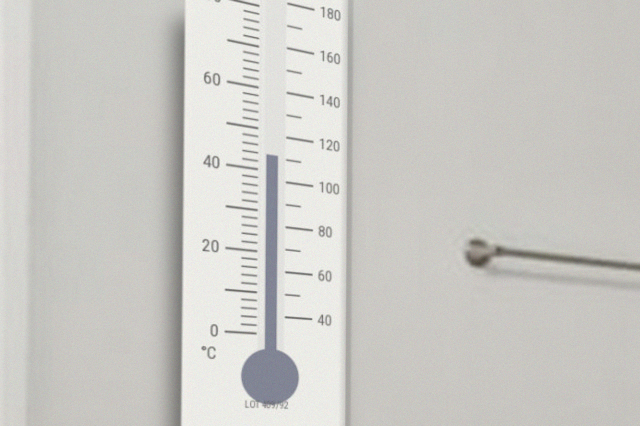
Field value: 44 °C
